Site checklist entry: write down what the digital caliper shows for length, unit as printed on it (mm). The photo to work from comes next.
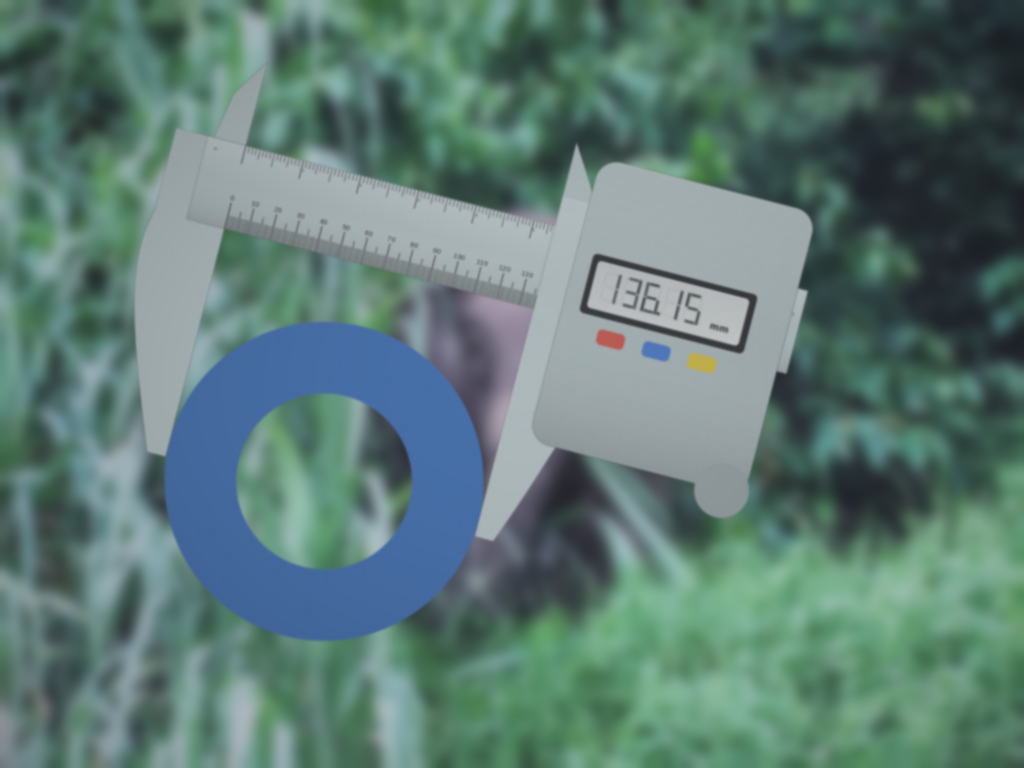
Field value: 136.15 mm
